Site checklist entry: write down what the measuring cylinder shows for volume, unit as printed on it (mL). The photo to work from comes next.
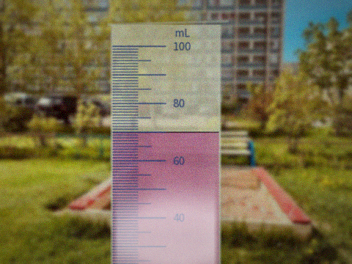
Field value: 70 mL
